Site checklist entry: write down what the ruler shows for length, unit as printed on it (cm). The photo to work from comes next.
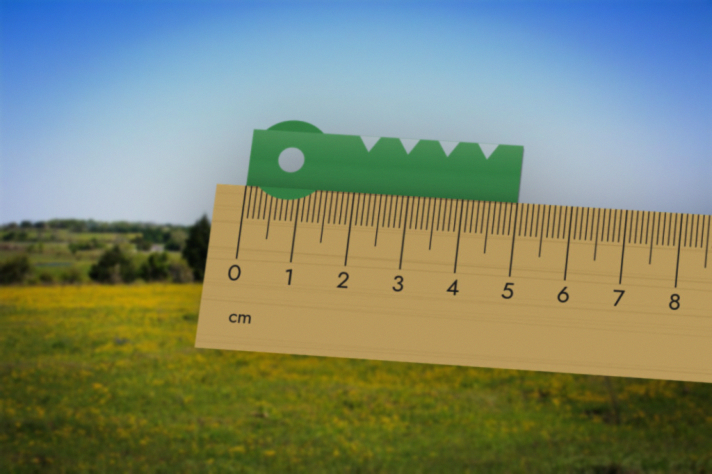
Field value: 5 cm
